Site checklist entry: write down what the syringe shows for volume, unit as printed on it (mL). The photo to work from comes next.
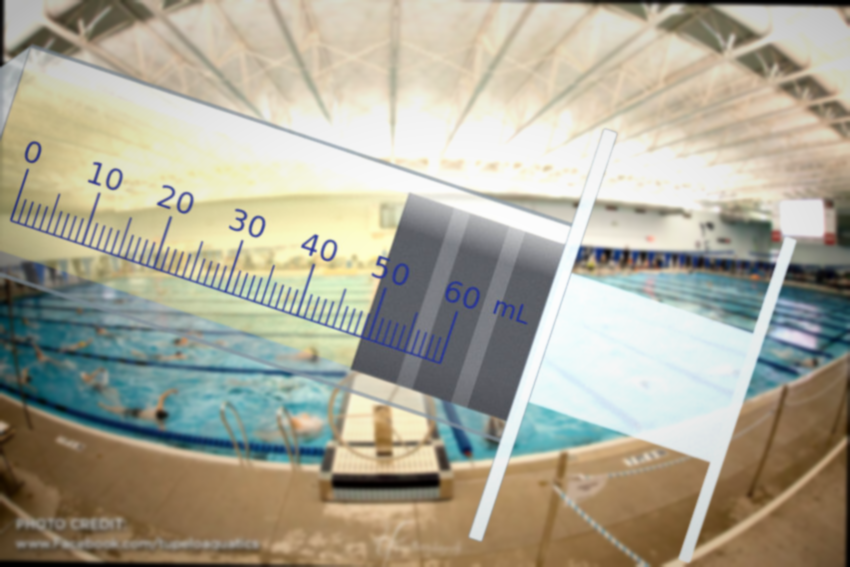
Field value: 49 mL
